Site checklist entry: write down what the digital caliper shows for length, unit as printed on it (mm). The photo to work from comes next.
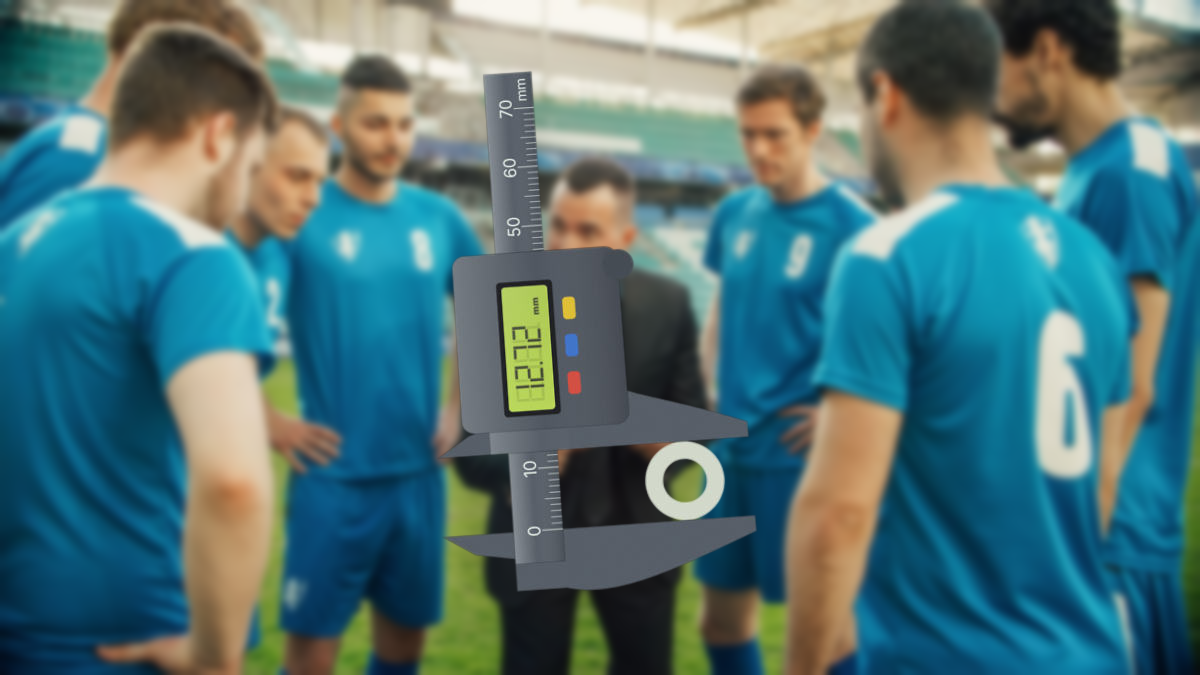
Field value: 12.72 mm
